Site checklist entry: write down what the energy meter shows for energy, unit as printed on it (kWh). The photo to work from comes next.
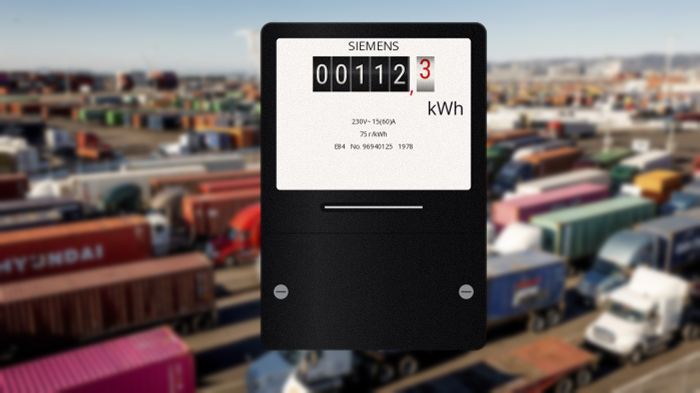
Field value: 112.3 kWh
